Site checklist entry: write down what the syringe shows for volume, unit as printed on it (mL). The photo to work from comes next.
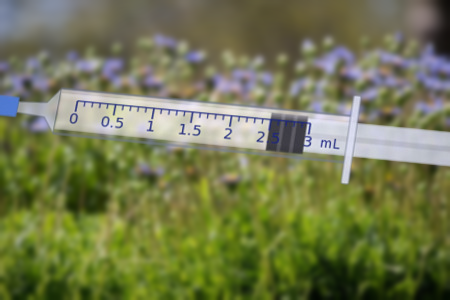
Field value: 2.5 mL
